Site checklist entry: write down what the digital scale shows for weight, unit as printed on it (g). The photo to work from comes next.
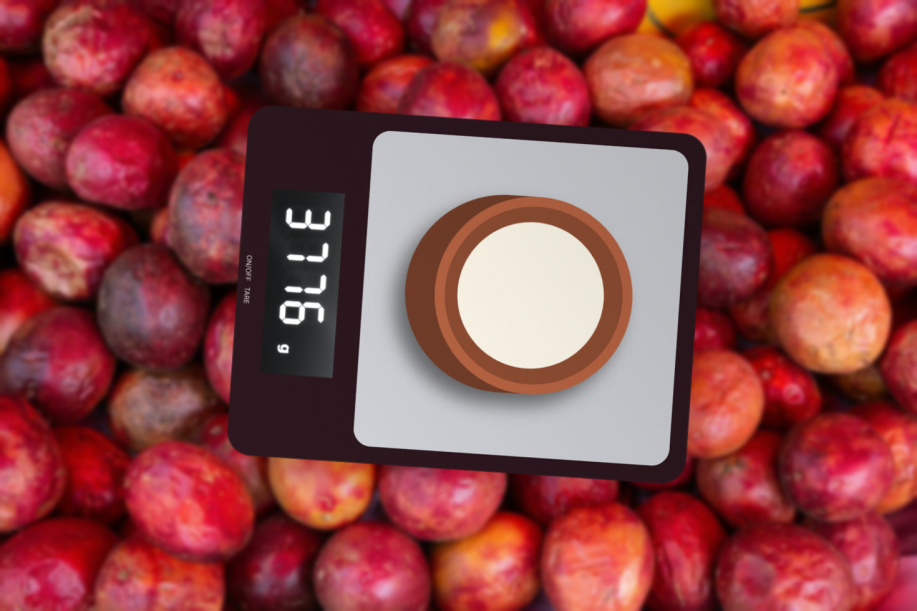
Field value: 3776 g
